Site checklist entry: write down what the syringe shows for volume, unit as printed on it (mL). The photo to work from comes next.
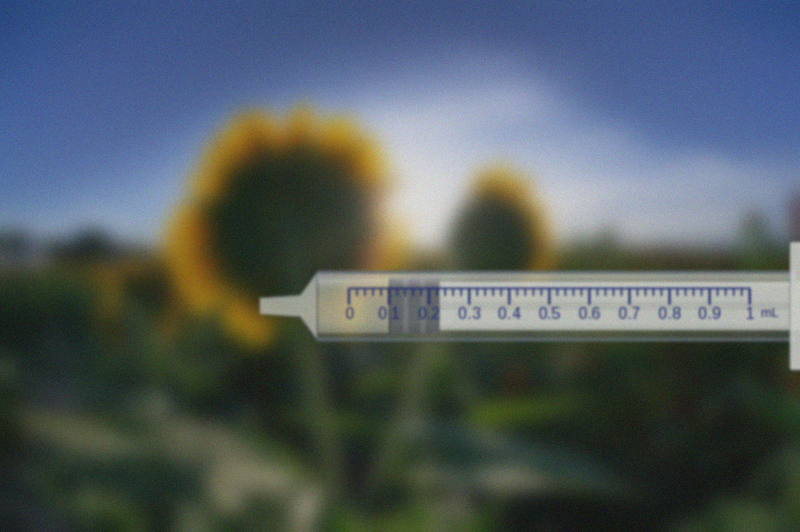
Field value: 0.1 mL
